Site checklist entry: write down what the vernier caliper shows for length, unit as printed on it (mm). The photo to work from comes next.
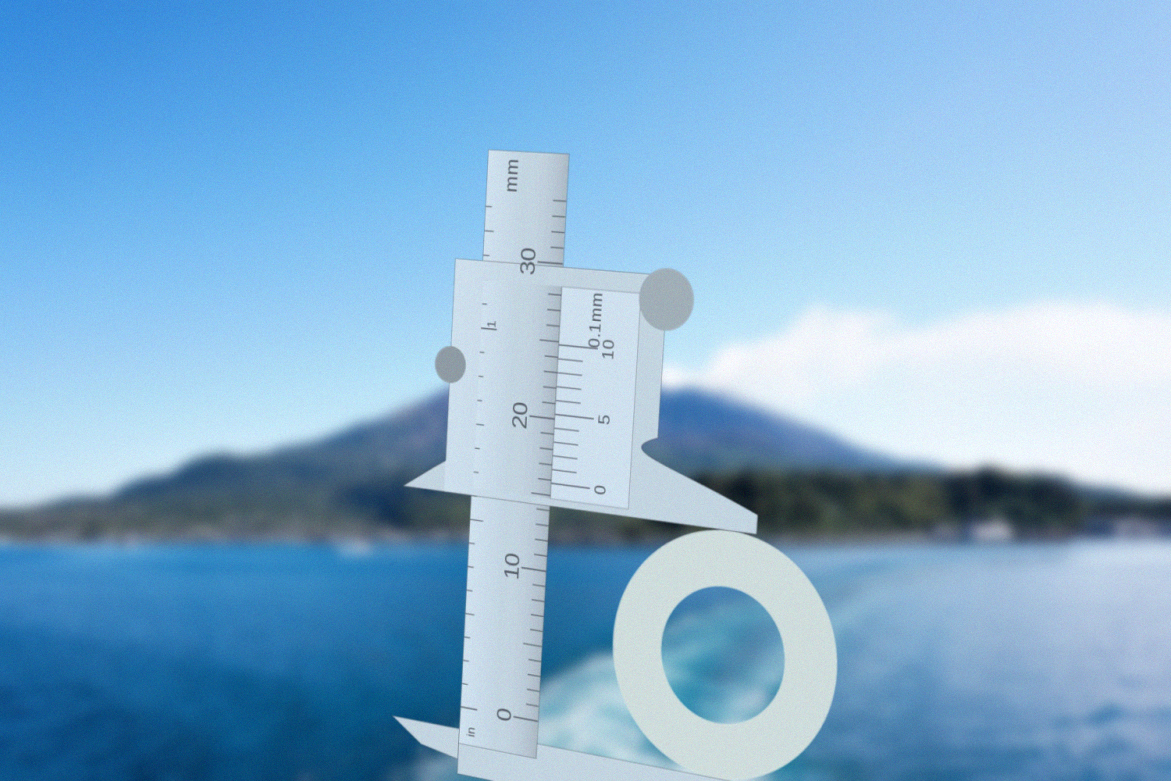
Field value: 15.8 mm
